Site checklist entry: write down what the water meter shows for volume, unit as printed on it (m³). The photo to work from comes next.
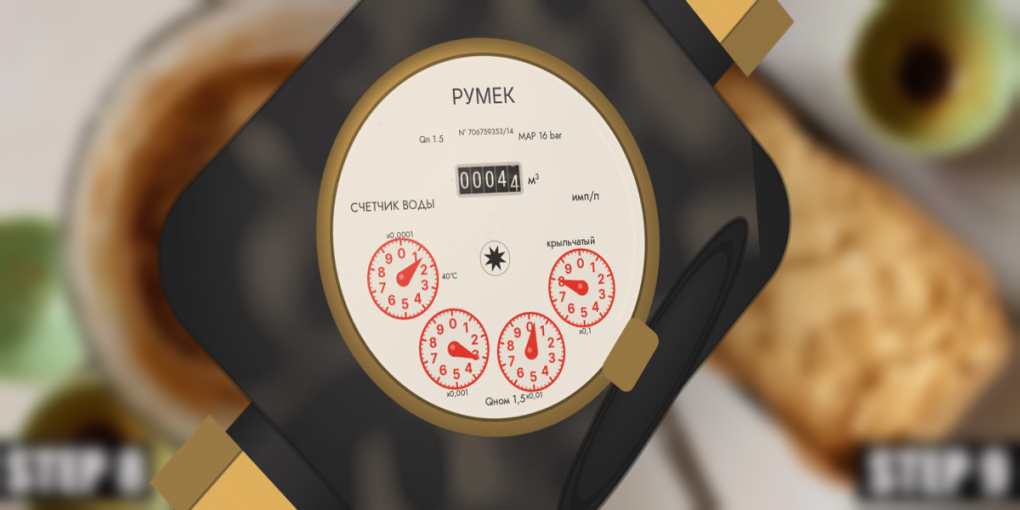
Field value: 43.8031 m³
